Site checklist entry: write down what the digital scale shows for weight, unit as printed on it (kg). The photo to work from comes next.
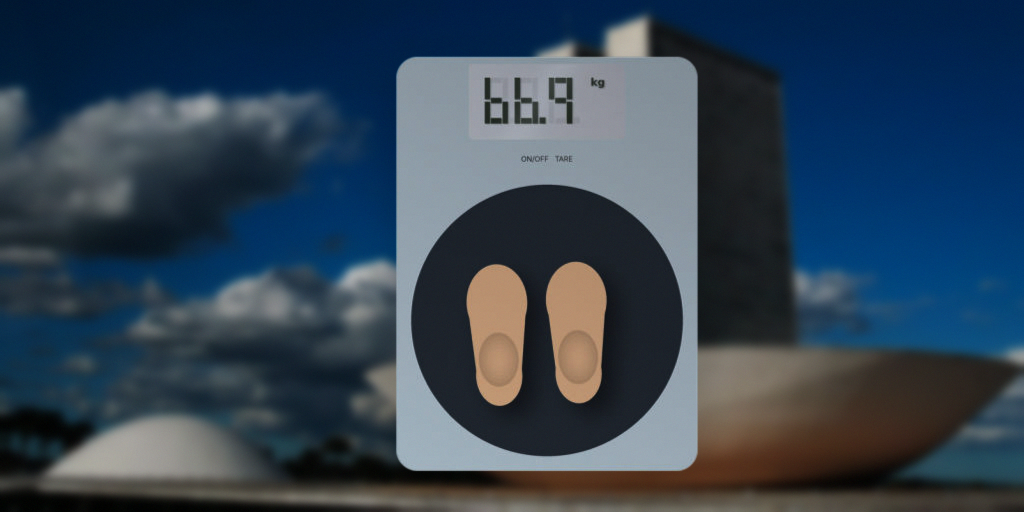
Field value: 66.9 kg
